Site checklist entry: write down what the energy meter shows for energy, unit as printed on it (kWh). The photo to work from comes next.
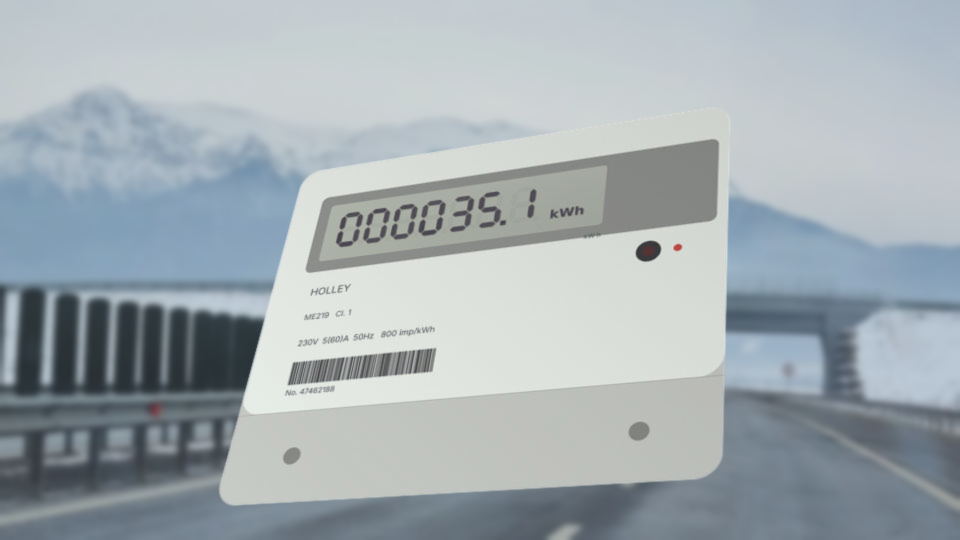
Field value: 35.1 kWh
